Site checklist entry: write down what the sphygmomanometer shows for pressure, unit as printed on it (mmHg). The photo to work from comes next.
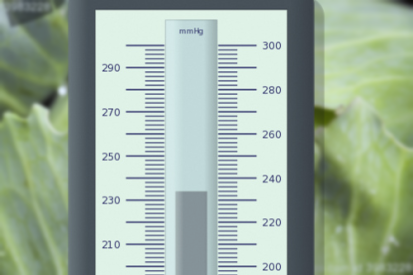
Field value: 234 mmHg
